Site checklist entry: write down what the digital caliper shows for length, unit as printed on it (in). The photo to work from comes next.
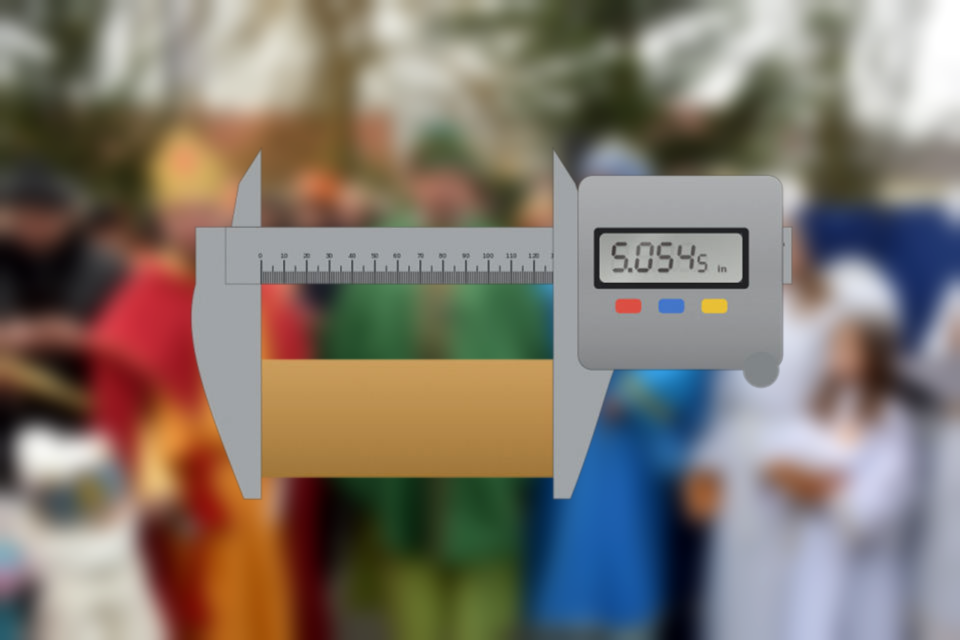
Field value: 5.0545 in
